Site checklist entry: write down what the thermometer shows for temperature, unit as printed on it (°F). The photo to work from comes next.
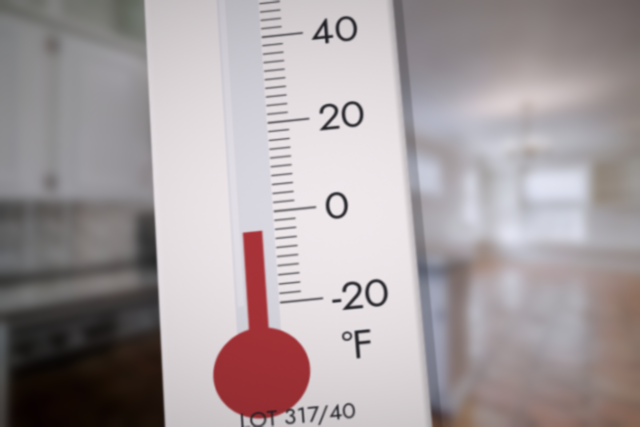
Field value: -4 °F
